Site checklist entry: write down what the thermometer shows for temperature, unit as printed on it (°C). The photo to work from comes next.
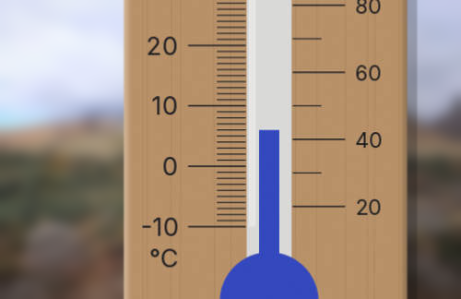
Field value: 6 °C
